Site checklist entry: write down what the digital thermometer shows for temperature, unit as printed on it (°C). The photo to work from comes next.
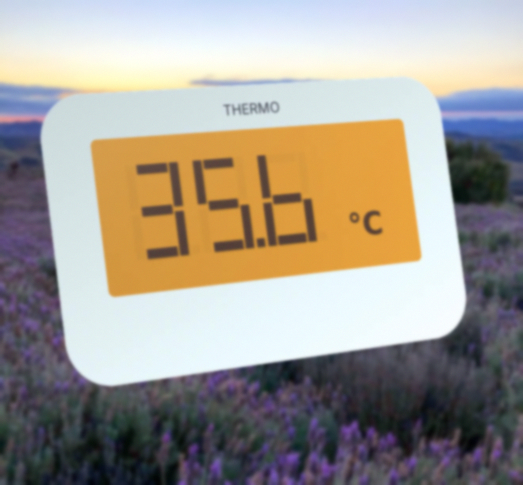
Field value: 35.6 °C
